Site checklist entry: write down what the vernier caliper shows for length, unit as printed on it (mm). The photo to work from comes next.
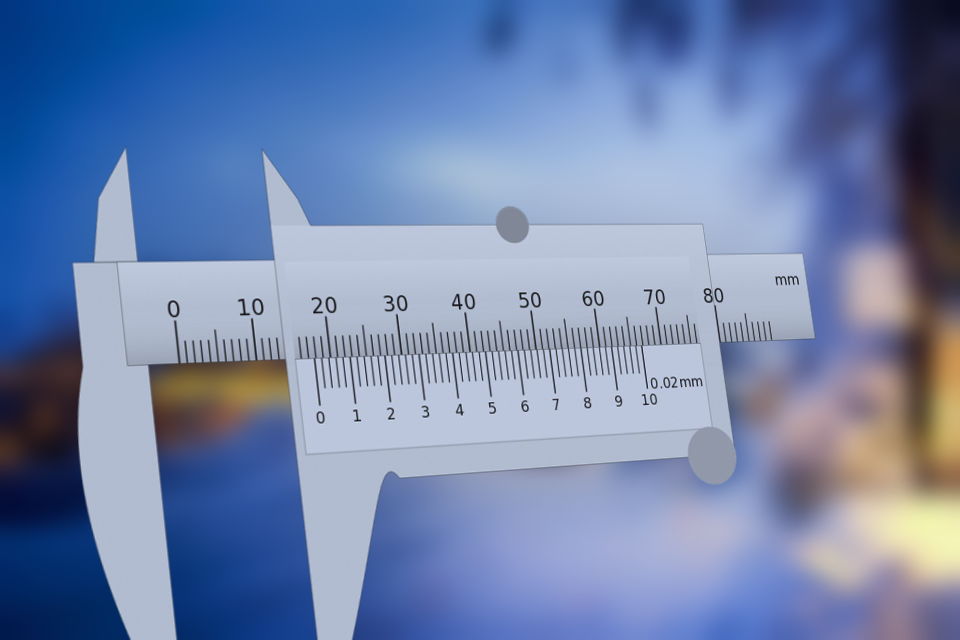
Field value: 17.8 mm
